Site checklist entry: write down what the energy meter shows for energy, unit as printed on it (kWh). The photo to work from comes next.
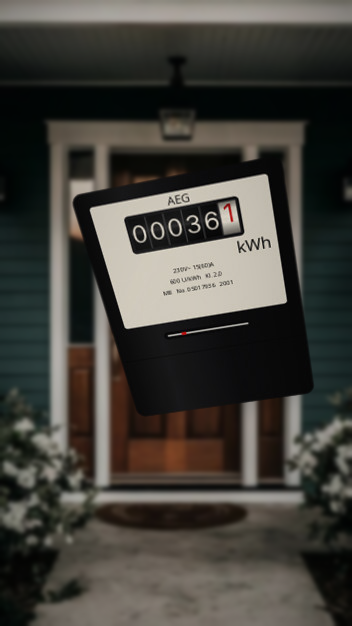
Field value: 36.1 kWh
